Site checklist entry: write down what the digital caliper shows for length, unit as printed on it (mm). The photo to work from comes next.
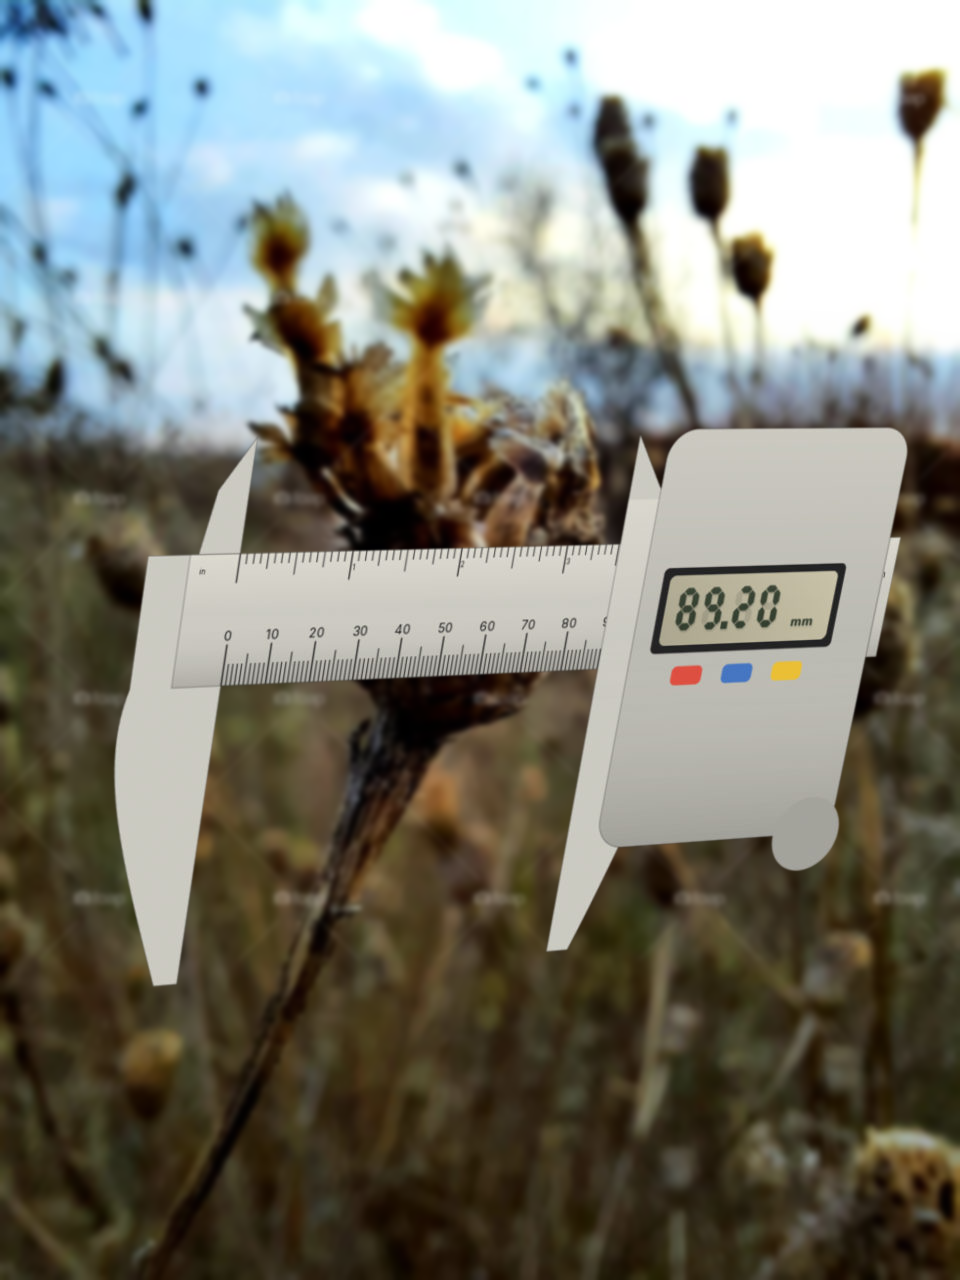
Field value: 89.20 mm
